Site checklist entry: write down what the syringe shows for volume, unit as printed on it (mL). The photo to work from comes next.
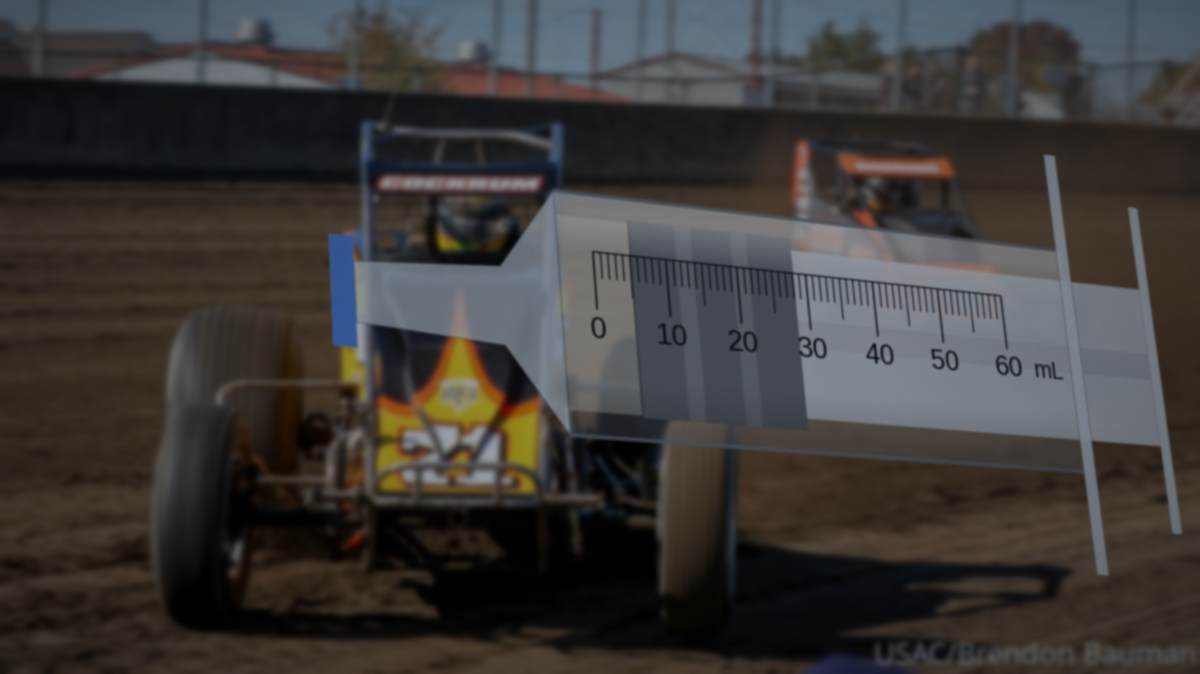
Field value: 5 mL
